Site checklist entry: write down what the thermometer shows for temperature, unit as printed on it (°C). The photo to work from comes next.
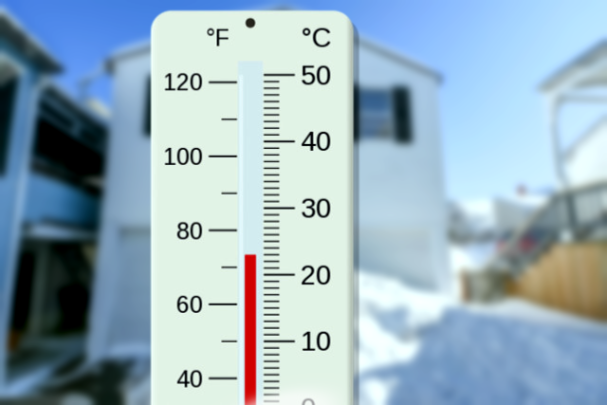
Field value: 23 °C
